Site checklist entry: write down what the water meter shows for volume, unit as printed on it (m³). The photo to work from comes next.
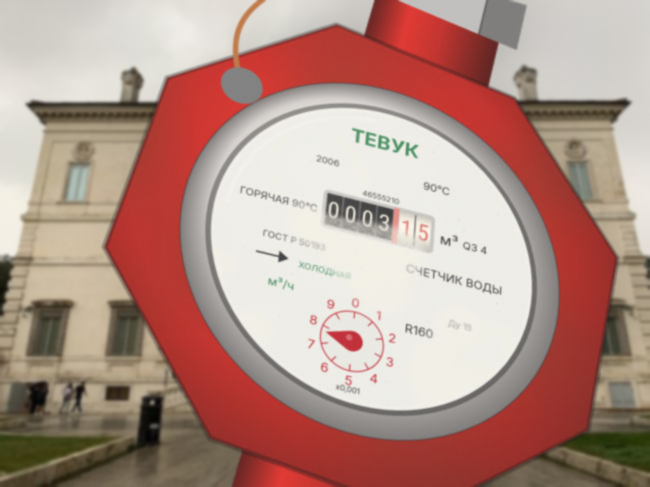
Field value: 3.157 m³
